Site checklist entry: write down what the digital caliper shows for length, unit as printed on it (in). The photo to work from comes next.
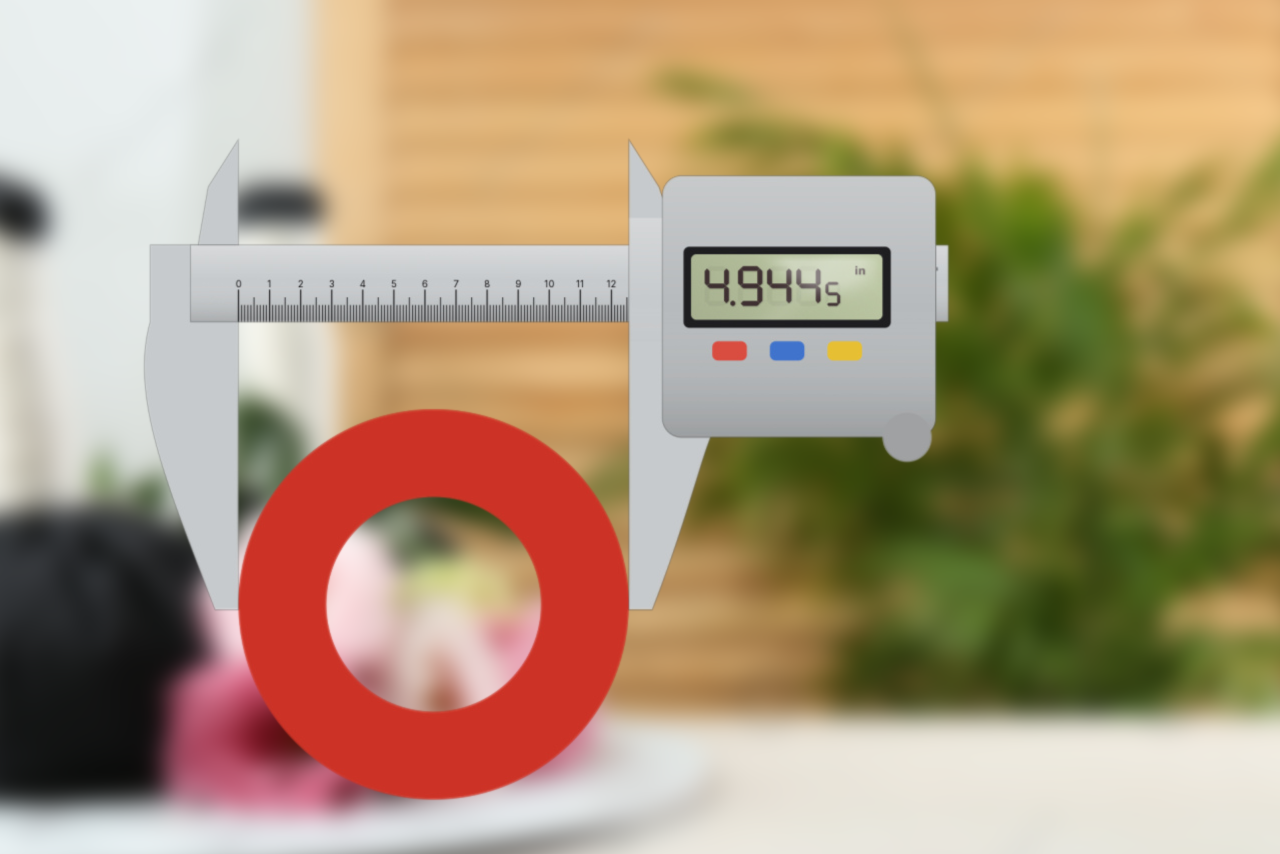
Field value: 4.9445 in
